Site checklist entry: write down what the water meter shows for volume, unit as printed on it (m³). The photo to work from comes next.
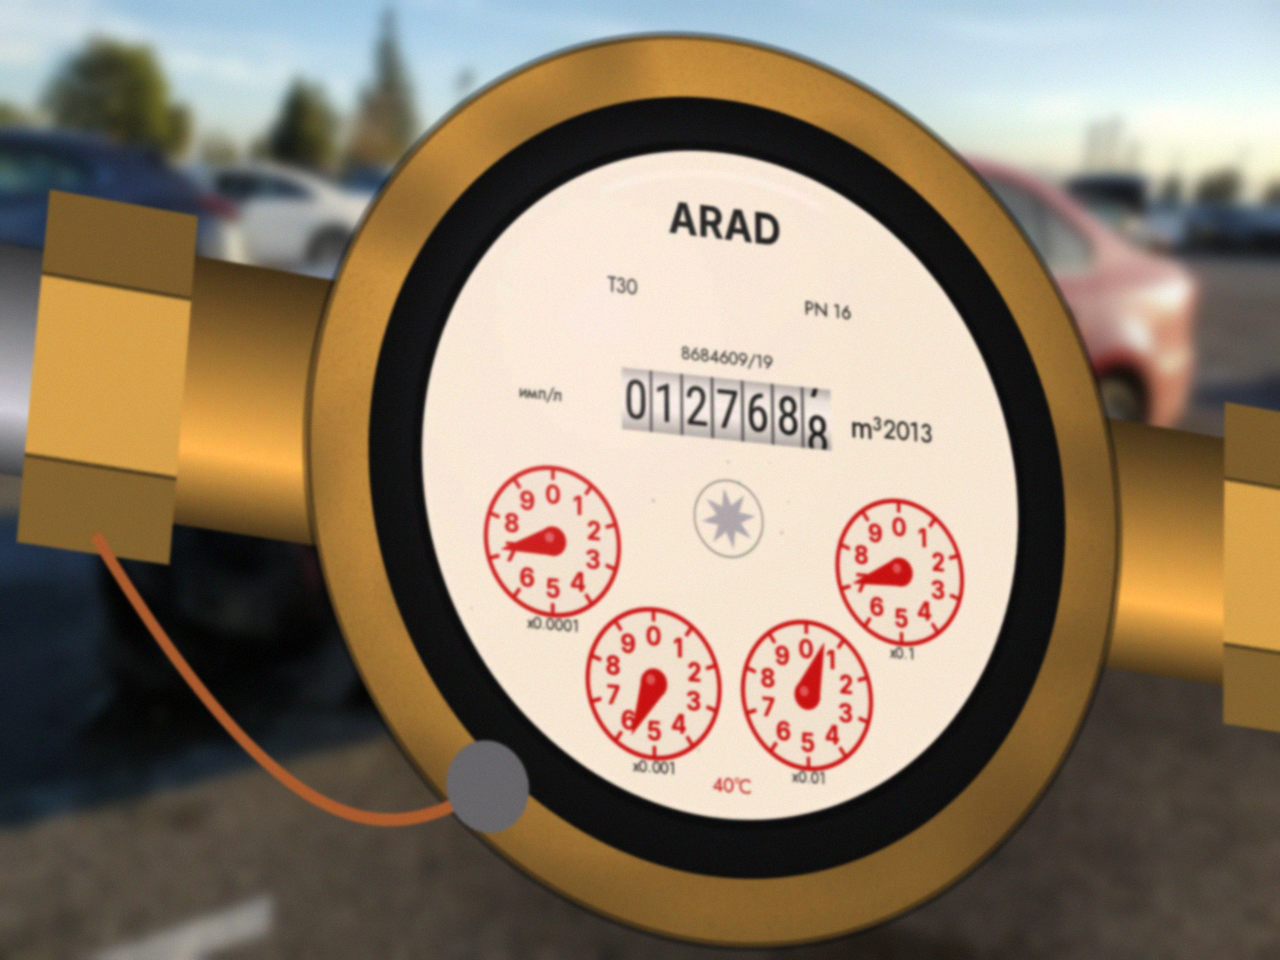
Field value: 127687.7057 m³
